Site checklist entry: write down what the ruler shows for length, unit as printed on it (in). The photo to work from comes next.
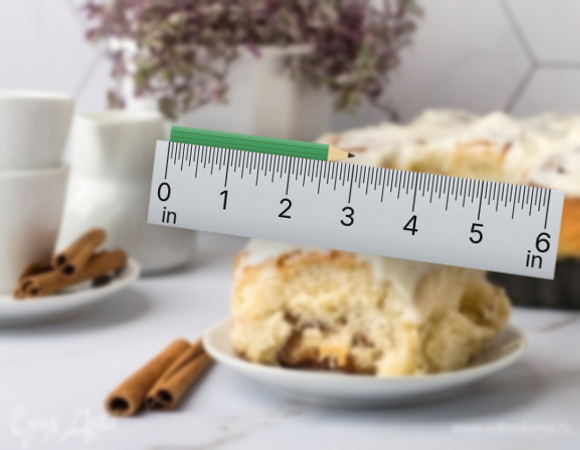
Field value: 3 in
